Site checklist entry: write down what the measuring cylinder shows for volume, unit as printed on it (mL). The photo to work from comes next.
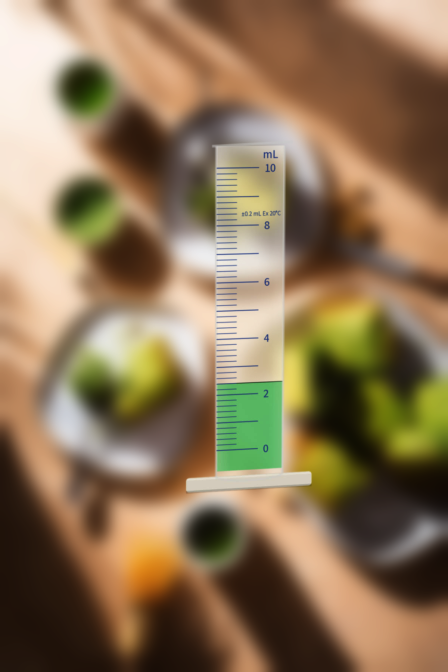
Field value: 2.4 mL
